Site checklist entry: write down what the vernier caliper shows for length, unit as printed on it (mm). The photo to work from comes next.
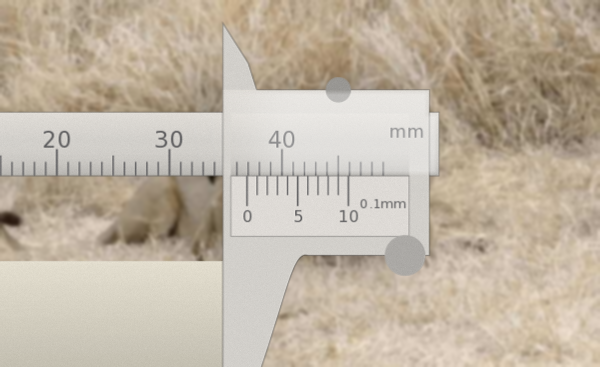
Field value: 36.9 mm
